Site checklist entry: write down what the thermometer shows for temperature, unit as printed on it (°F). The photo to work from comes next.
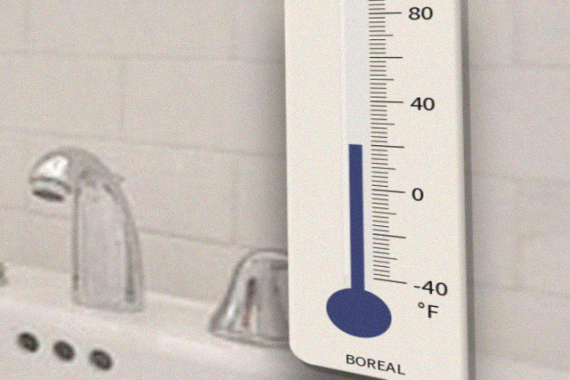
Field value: 20 °F
